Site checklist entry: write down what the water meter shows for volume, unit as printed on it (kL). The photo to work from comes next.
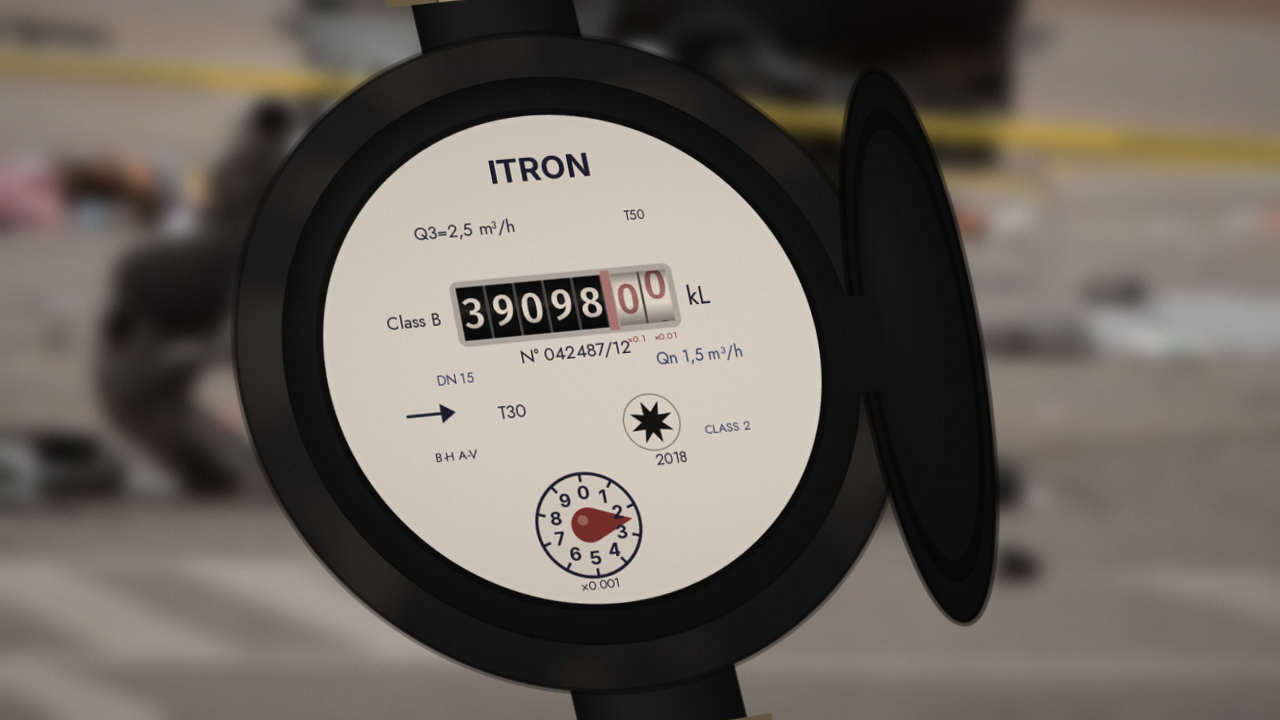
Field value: 39098.002 kL
